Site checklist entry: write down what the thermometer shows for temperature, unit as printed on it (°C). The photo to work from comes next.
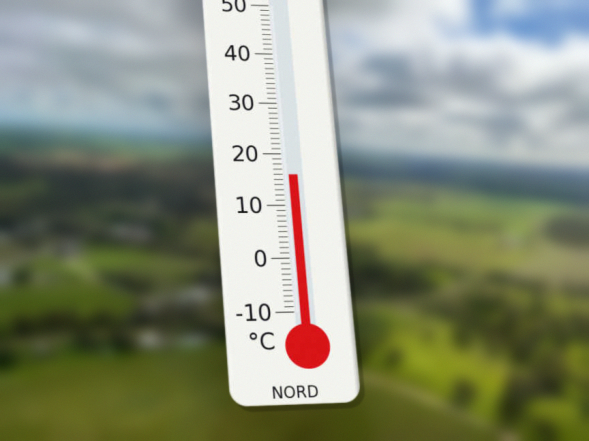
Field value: 16 °C
